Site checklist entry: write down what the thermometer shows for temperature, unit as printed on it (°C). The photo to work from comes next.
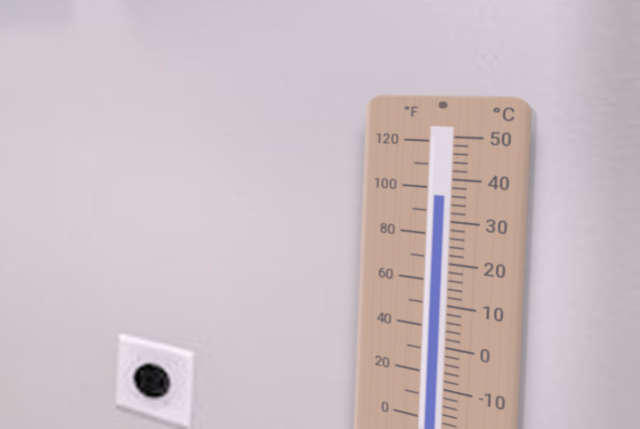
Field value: 36 °C
